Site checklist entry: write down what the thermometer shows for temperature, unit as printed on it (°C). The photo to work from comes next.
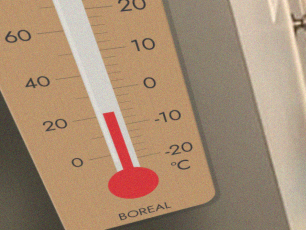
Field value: -6 °C
